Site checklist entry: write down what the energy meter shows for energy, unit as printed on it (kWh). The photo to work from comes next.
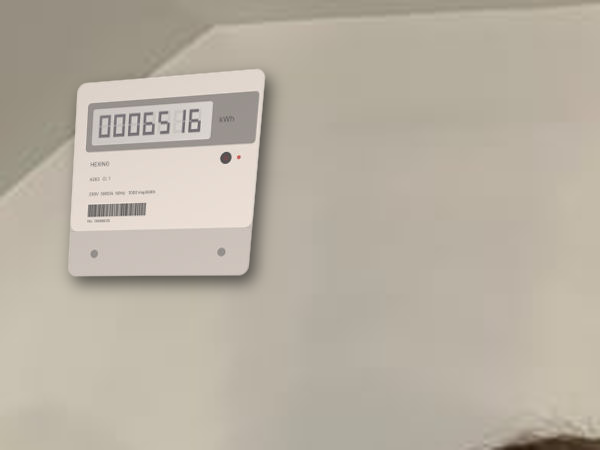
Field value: 6516 kWh
